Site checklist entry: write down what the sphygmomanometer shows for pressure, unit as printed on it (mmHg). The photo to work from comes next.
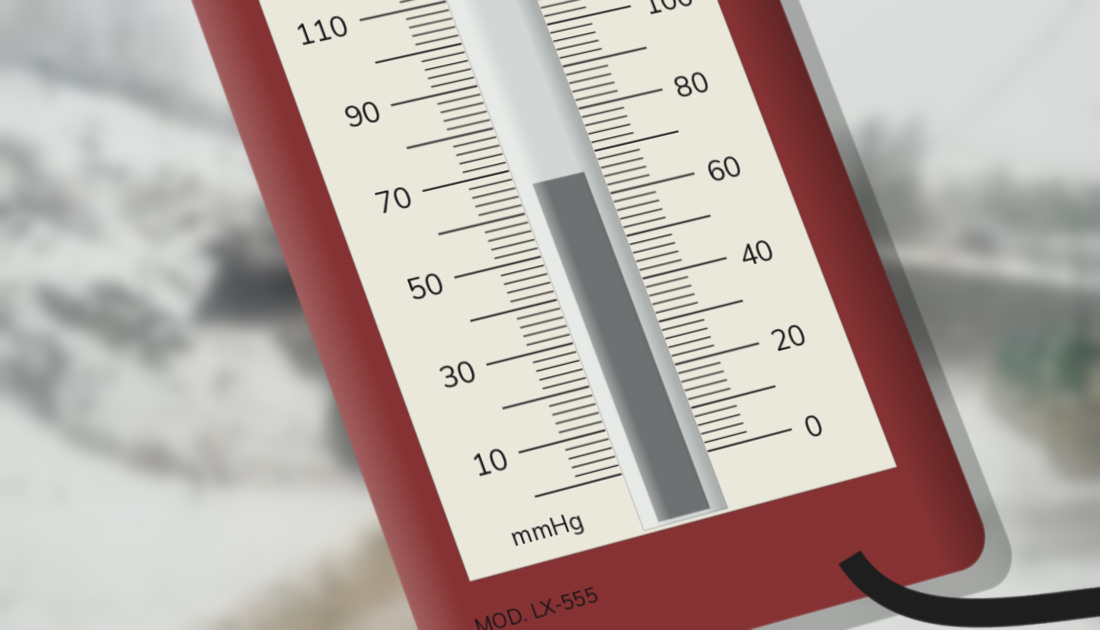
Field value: 66 mmHg
